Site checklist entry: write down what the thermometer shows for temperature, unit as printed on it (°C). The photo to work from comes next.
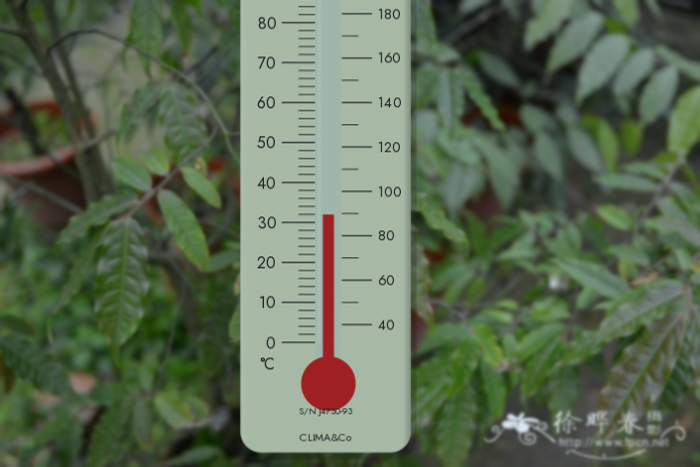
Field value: 32 °C
